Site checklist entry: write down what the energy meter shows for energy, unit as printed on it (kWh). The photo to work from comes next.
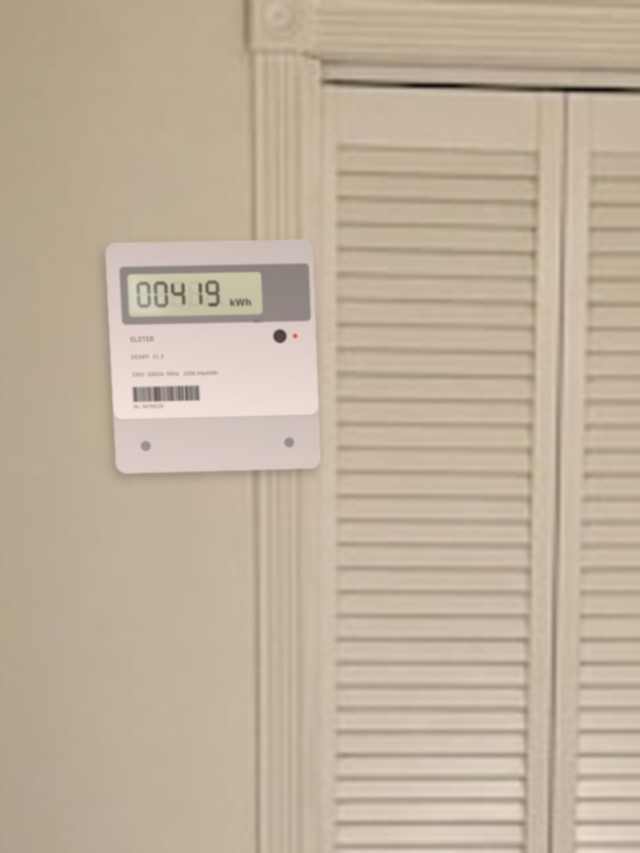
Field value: 419 kWh
